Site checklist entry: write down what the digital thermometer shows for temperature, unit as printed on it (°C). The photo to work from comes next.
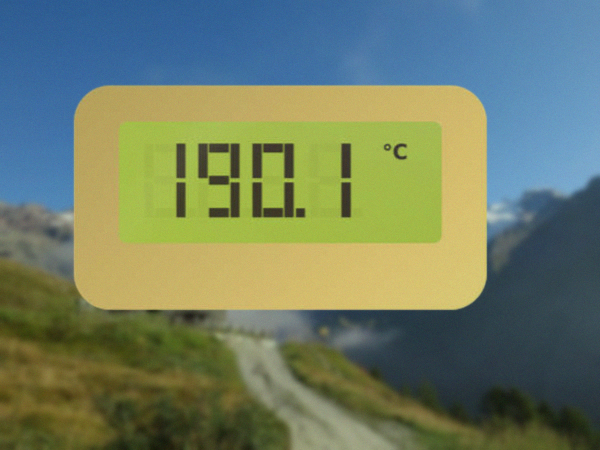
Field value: 190.1 °C
